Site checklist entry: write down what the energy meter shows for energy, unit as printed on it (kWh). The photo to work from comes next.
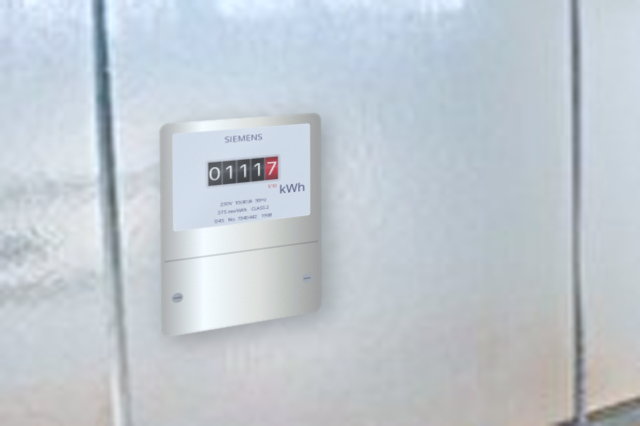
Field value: 111.7 kWh
